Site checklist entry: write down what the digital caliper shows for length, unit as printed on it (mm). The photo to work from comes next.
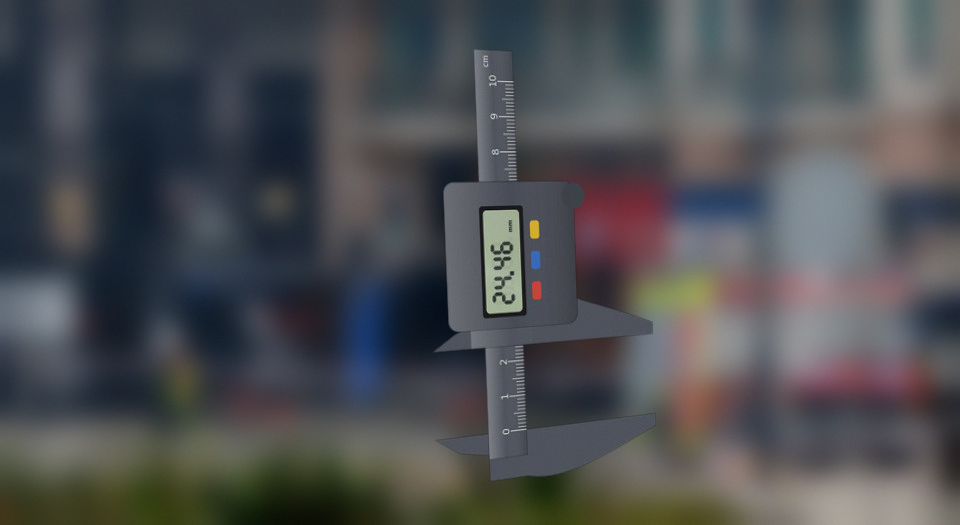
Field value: 24.46 mm
